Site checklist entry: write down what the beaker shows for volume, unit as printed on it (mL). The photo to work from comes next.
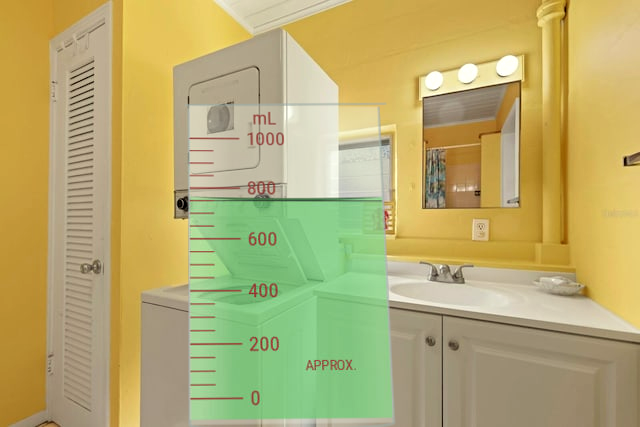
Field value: 750 mL
